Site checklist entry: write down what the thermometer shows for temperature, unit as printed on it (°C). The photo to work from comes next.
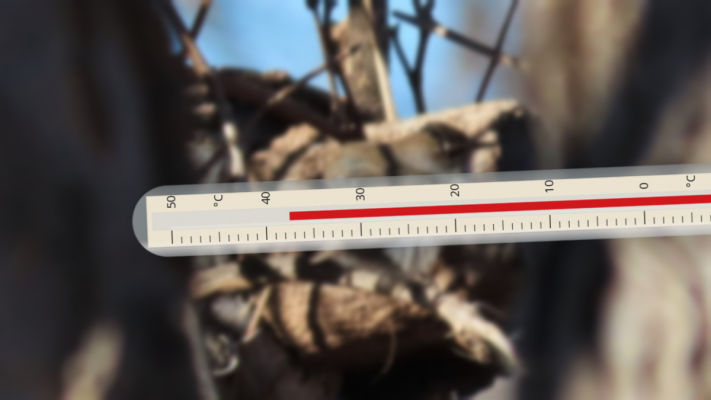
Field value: 37.5 °C
